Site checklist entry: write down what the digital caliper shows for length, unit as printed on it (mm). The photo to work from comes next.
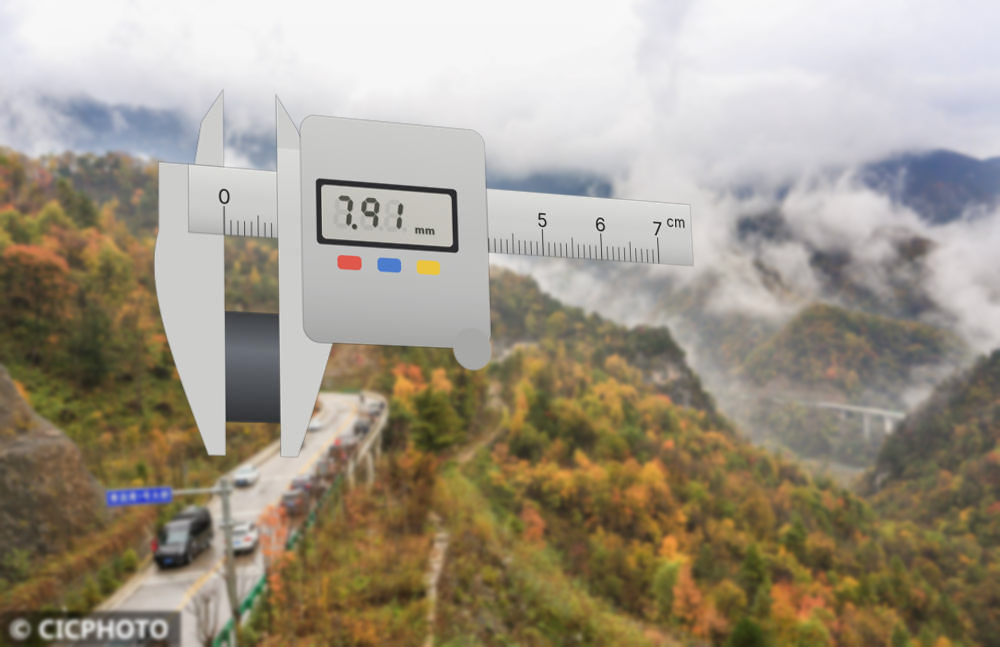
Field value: 7.91 mm
